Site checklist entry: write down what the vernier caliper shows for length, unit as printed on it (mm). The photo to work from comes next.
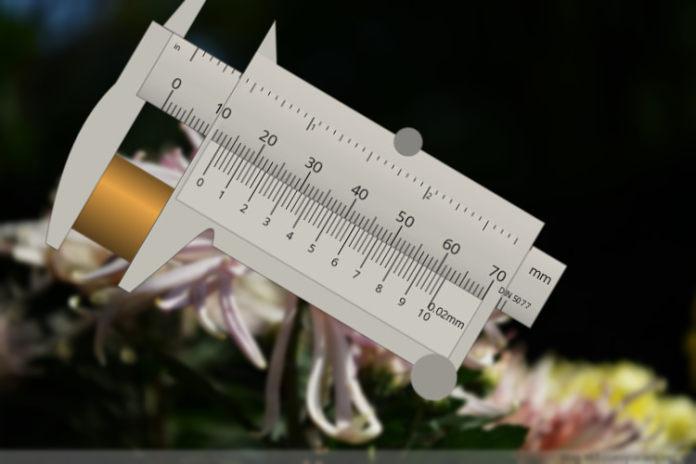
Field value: 13.0 mm
